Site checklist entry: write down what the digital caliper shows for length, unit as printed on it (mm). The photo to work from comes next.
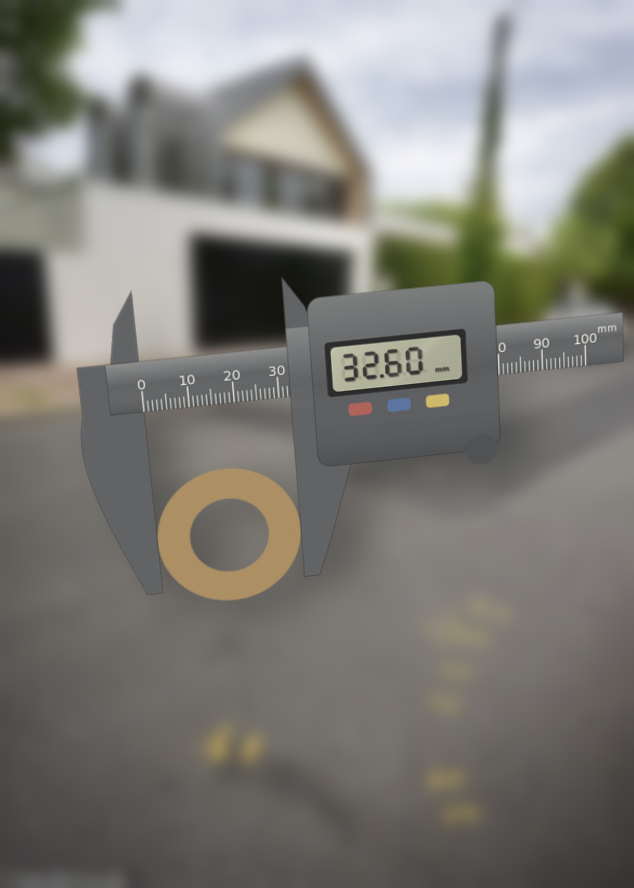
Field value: 32.60 mm
